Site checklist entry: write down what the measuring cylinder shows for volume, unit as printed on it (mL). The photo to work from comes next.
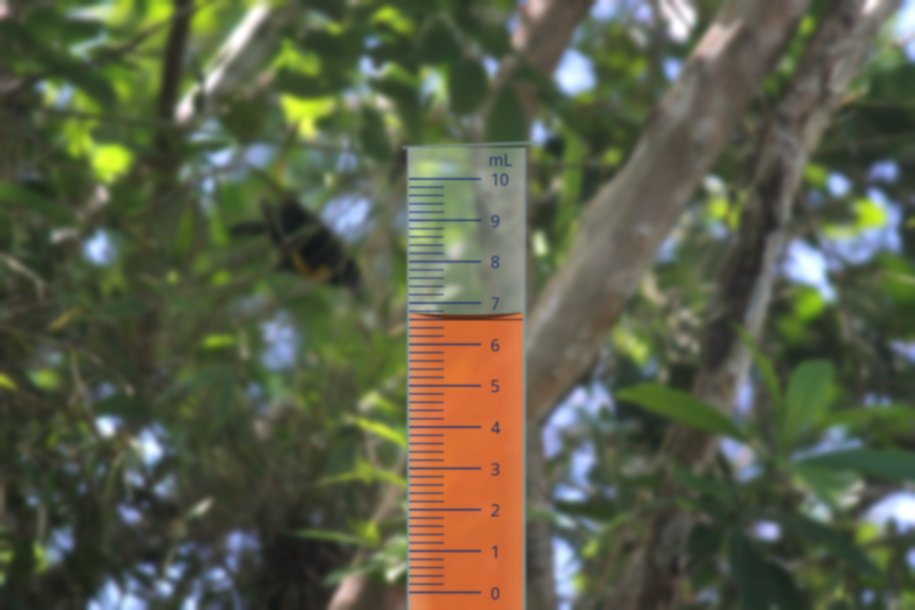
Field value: 6.6 mL
